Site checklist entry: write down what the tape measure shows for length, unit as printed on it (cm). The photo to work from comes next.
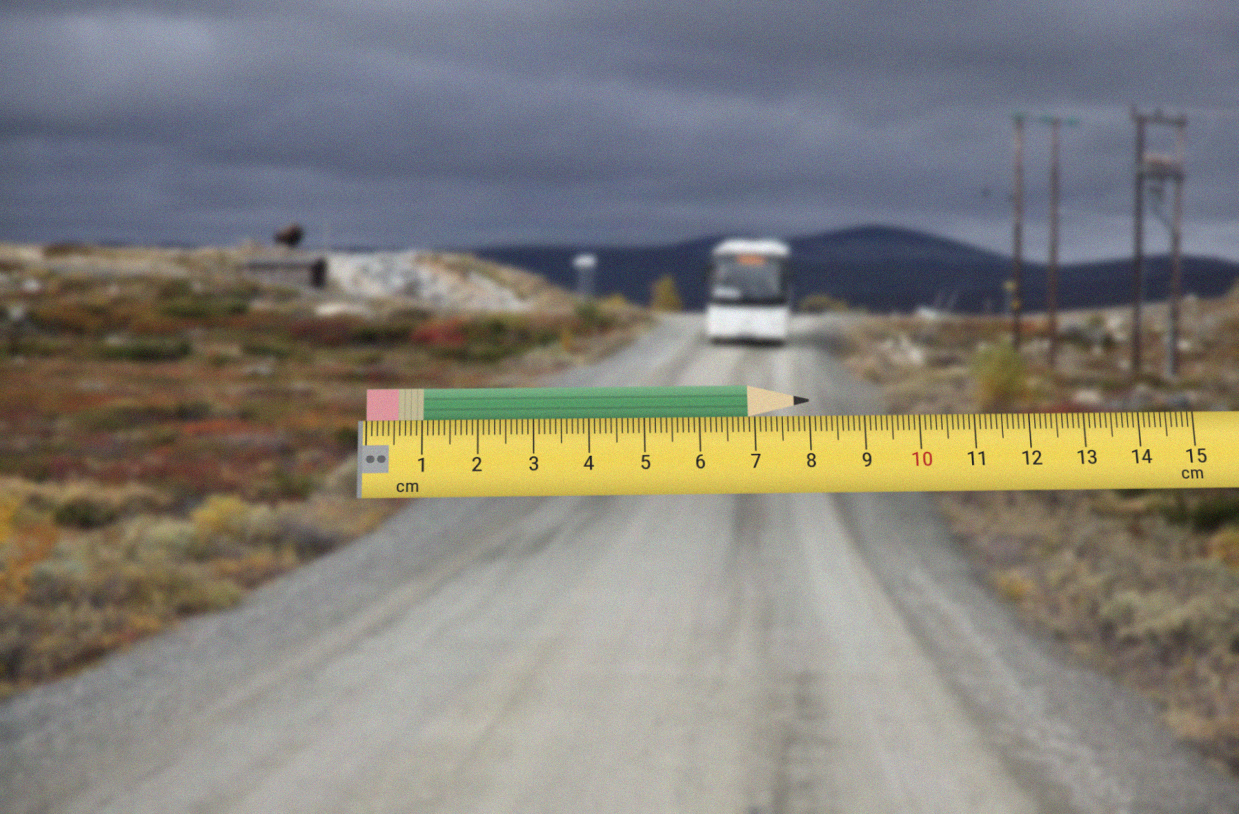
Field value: 8 cm
